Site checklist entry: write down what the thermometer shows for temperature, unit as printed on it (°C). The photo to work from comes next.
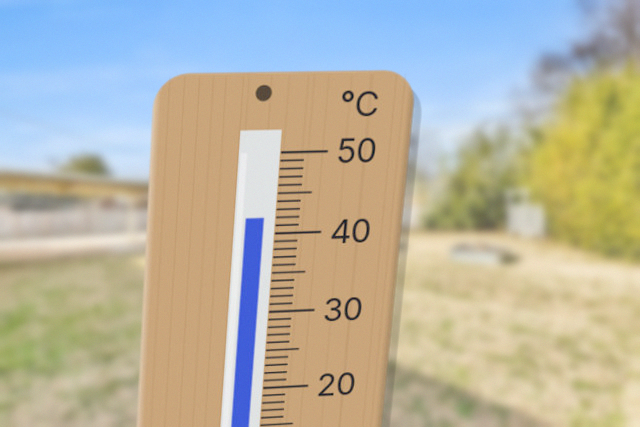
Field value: 42 °C
